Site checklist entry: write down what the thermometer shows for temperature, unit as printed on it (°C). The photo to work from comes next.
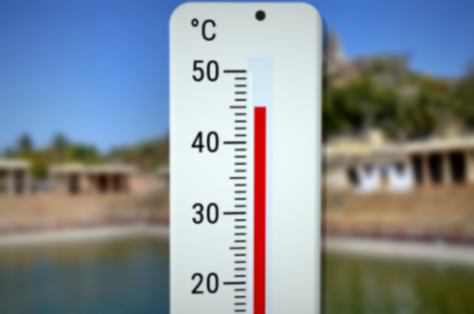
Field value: 45 °C
